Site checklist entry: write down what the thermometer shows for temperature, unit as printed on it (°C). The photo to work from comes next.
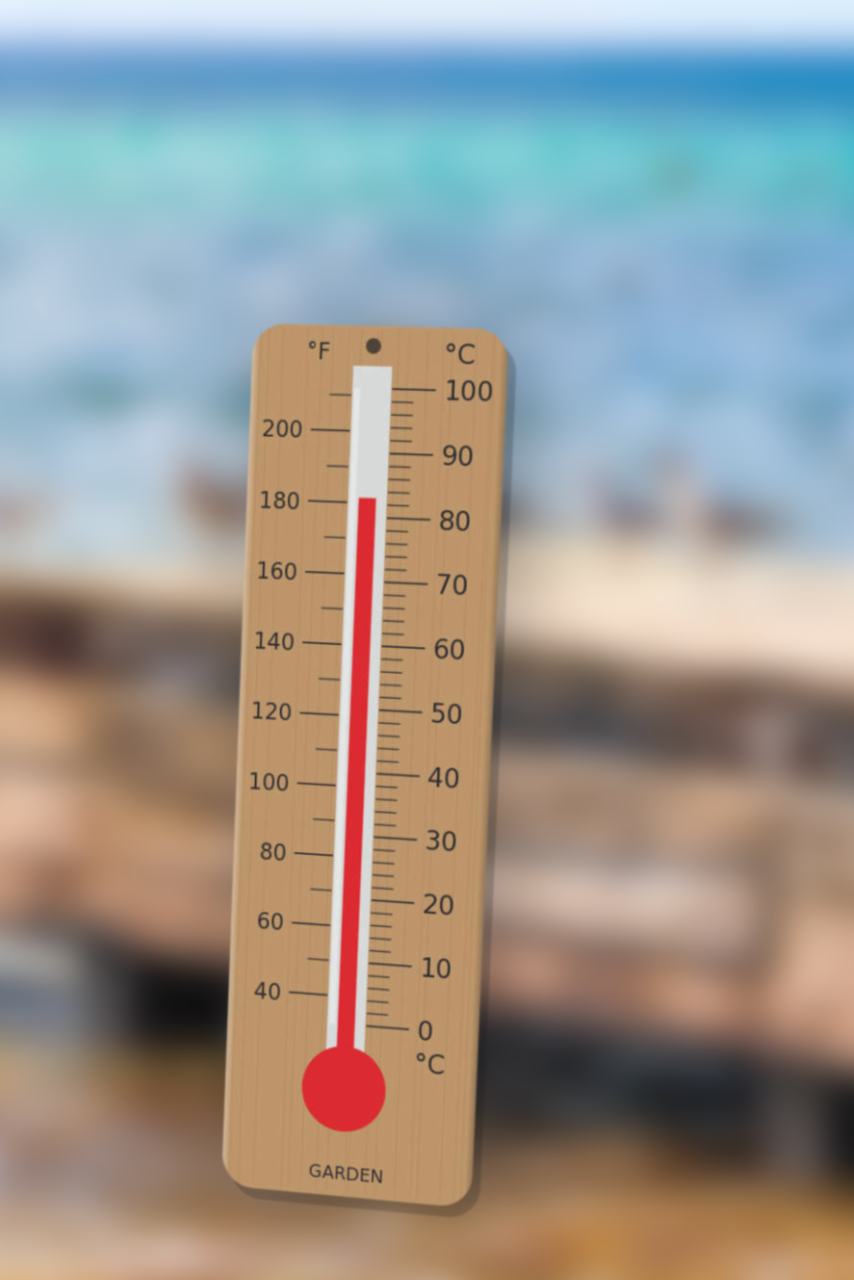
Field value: 83 °C
